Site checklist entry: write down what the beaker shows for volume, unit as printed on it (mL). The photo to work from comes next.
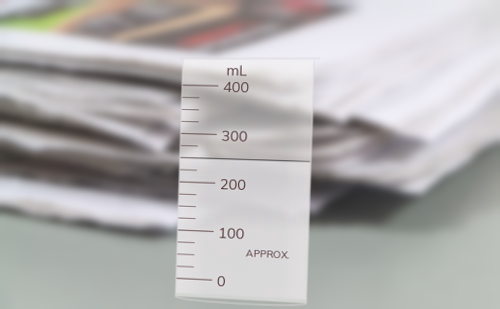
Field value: 250 mL
